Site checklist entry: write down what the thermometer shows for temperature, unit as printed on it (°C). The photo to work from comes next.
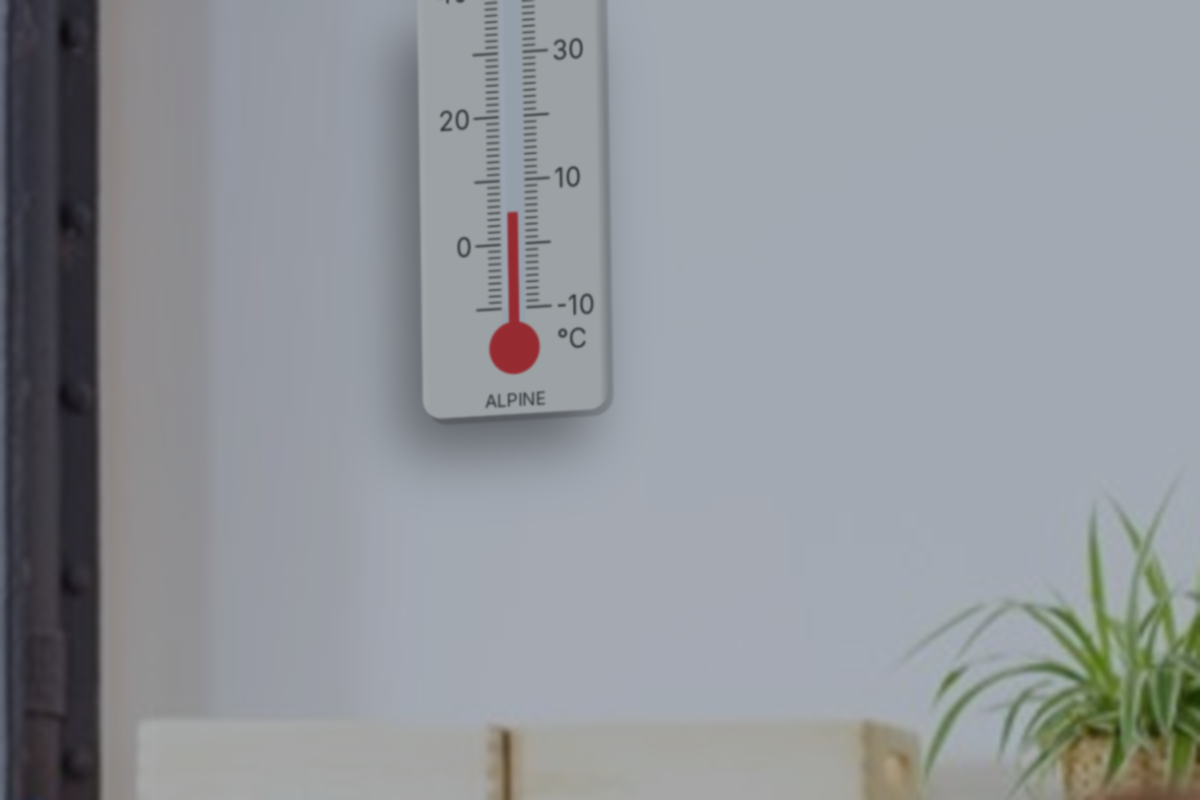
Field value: 5 °C
